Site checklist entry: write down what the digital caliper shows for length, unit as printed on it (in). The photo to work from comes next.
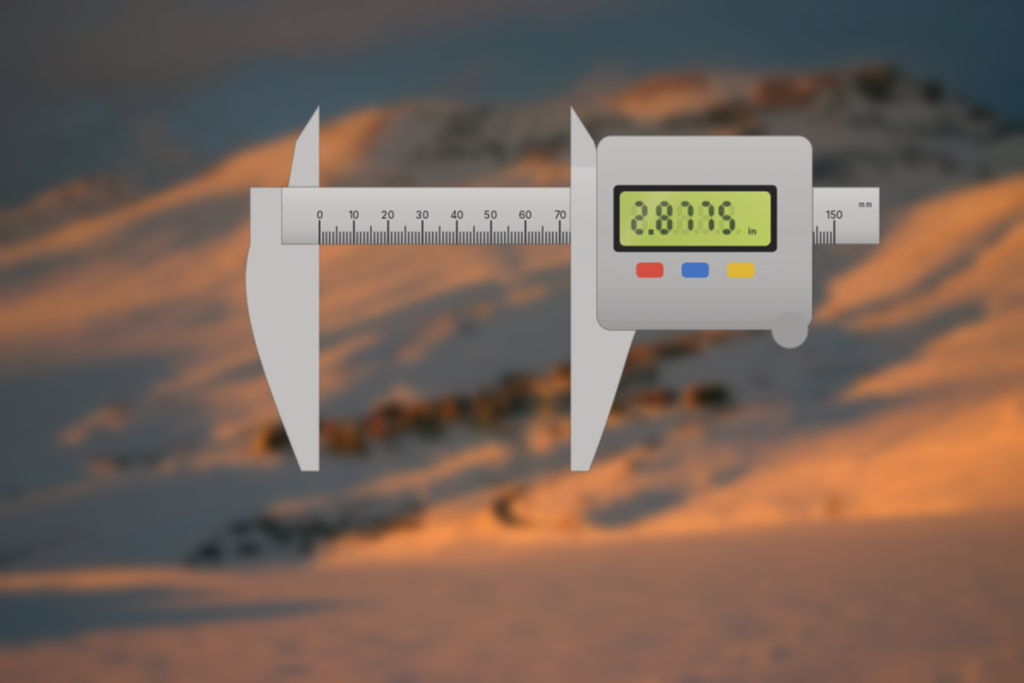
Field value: 2.8775 in
